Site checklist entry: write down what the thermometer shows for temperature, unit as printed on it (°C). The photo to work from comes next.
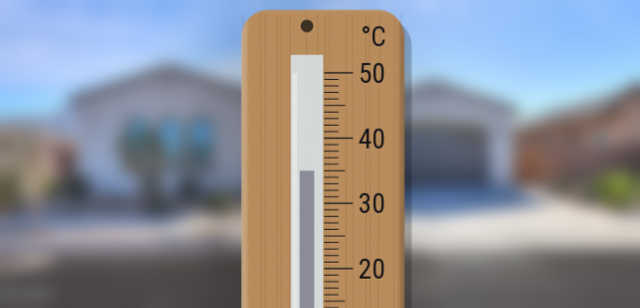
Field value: 35 °C
